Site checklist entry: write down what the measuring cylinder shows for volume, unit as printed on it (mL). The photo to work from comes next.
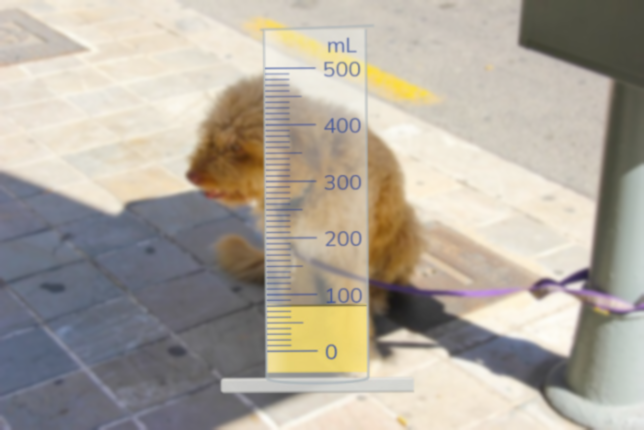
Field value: 80 mL
